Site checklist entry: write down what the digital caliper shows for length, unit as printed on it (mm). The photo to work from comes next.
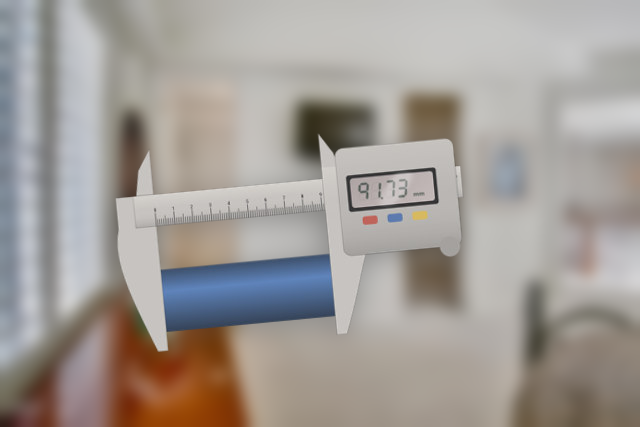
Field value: 91.73 mm
